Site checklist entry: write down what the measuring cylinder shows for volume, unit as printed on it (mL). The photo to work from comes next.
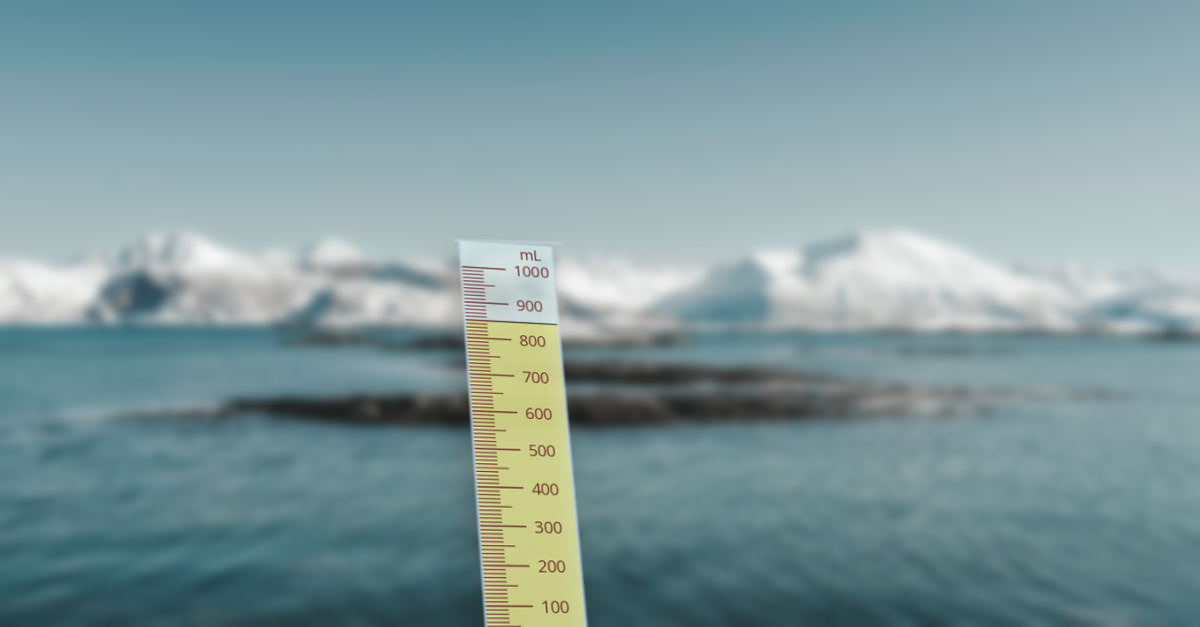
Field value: 850 mL
